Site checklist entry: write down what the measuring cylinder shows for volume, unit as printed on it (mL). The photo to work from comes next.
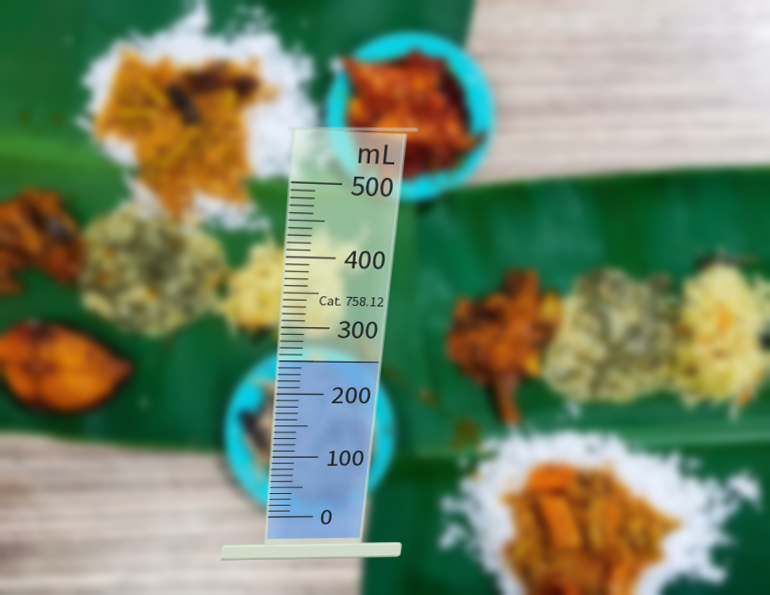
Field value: 250 mL
